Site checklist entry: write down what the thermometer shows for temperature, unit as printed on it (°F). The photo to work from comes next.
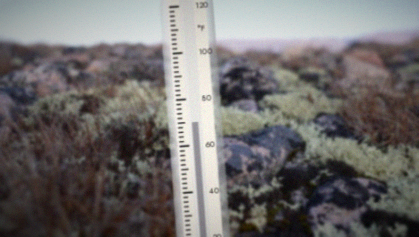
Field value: 70 °F
